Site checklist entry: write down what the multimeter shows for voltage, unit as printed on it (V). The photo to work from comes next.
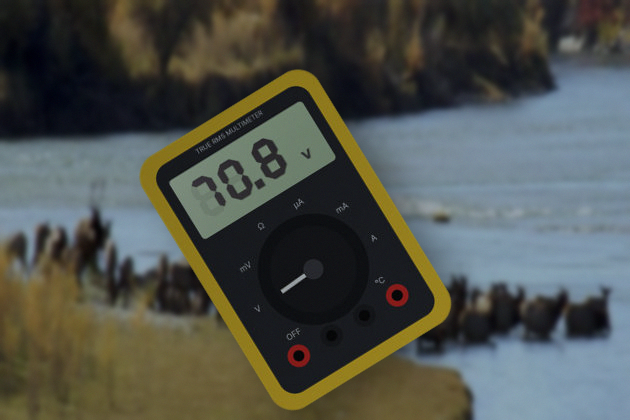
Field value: 70.8 V
